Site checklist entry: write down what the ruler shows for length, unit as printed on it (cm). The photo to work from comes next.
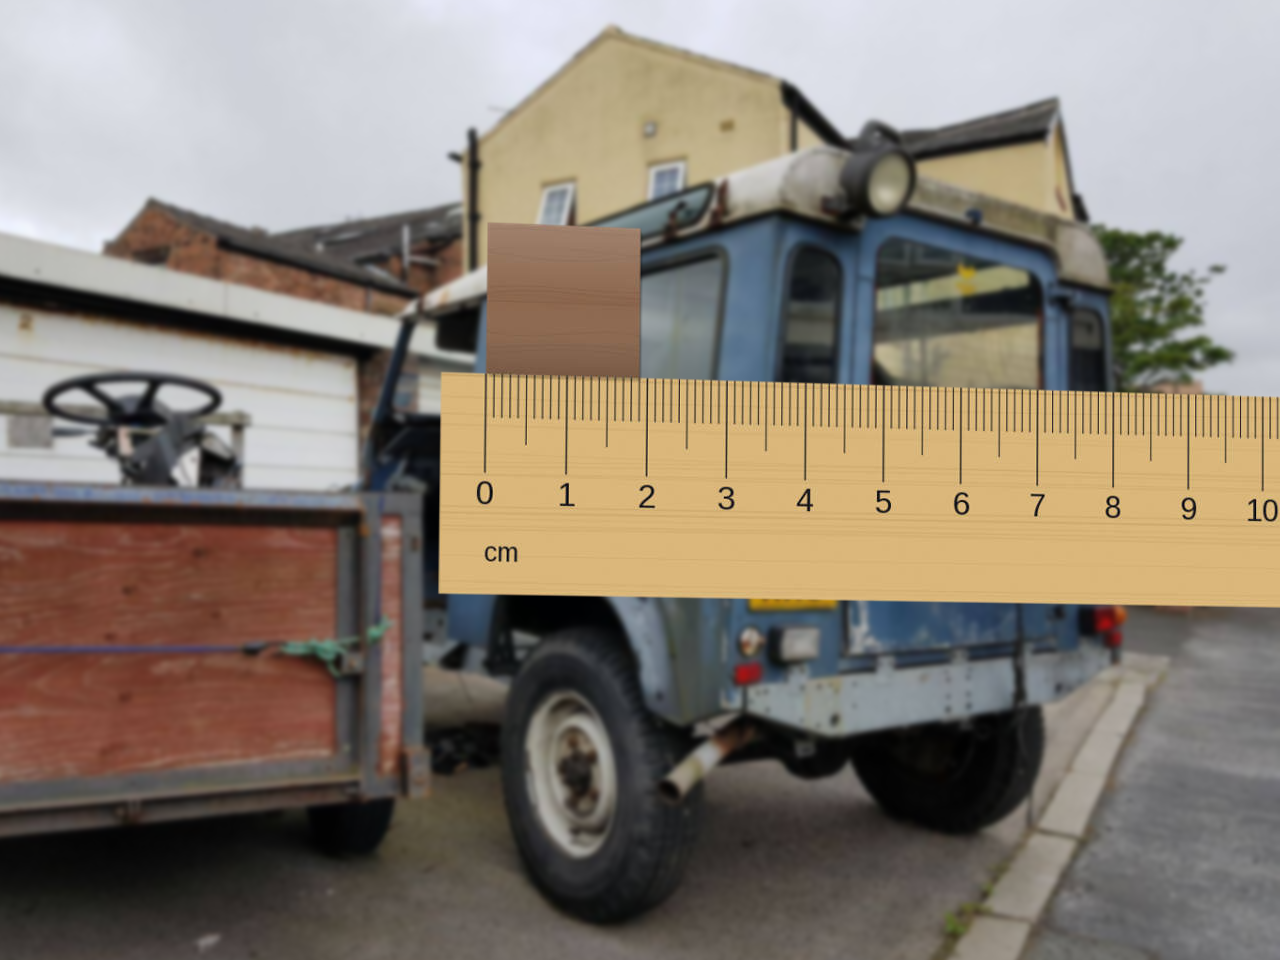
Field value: 1.9 cm
